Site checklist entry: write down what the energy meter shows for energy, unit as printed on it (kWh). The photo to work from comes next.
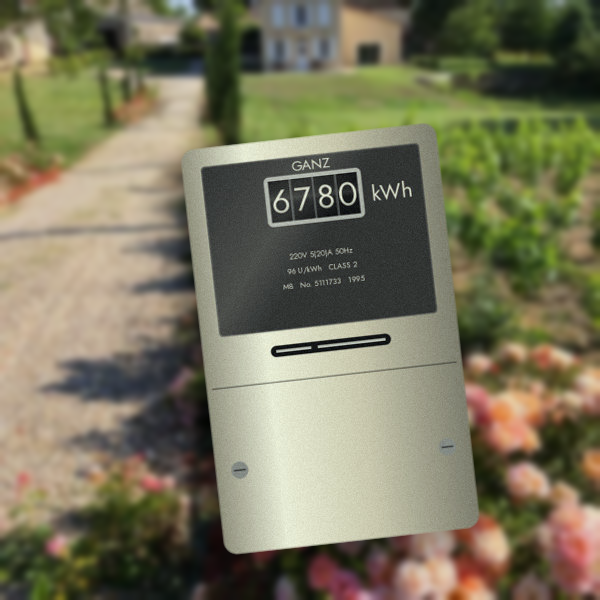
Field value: 6780 kWh
